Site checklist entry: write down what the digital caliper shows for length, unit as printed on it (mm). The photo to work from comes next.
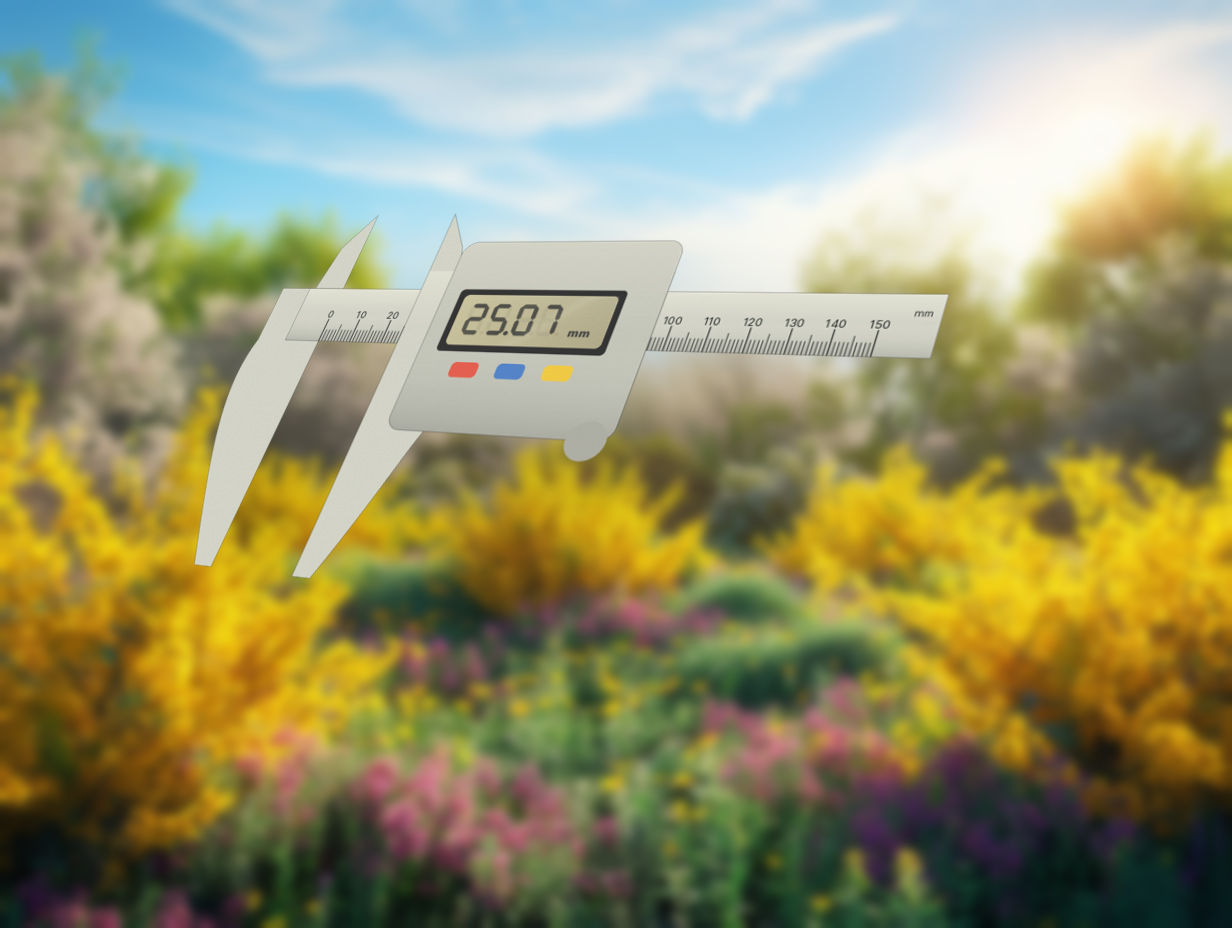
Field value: 25.07 mm
